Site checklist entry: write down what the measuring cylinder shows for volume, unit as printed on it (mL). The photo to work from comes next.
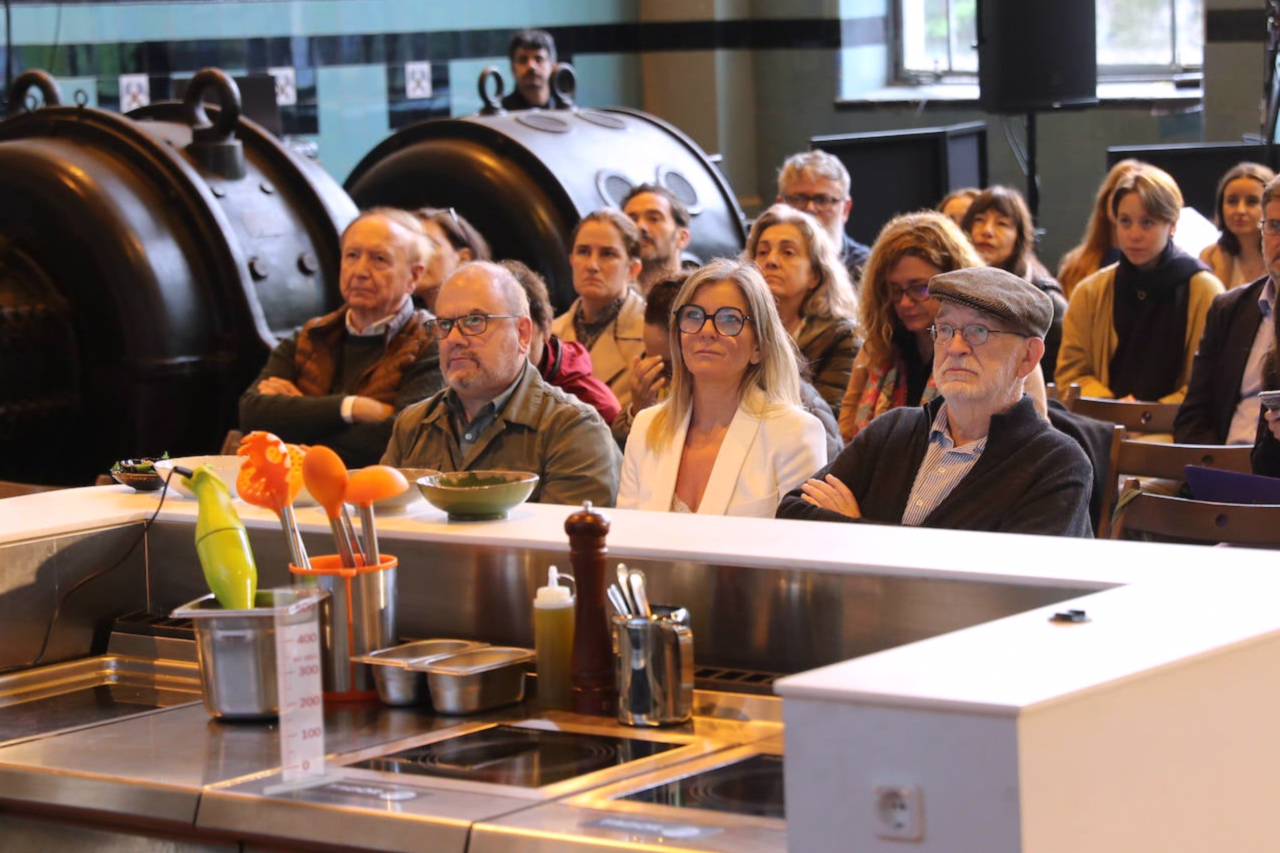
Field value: 450 mL
